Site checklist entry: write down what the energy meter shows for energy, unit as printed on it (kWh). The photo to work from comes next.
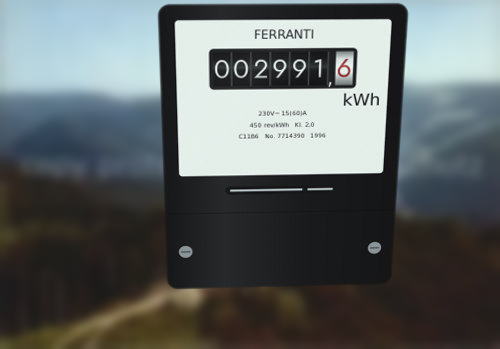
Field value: 2991.6 kWh
